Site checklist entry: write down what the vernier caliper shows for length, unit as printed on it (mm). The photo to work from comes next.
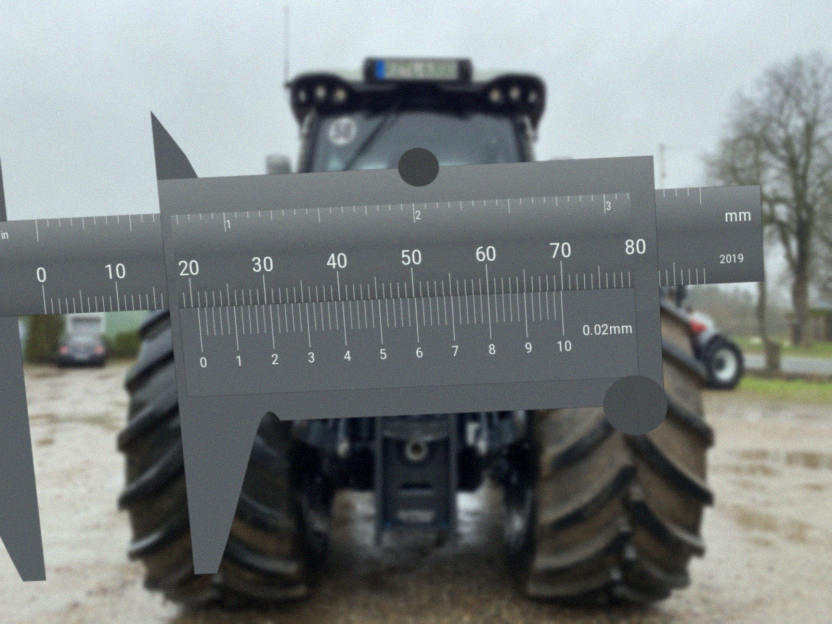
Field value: 20.8 mm
